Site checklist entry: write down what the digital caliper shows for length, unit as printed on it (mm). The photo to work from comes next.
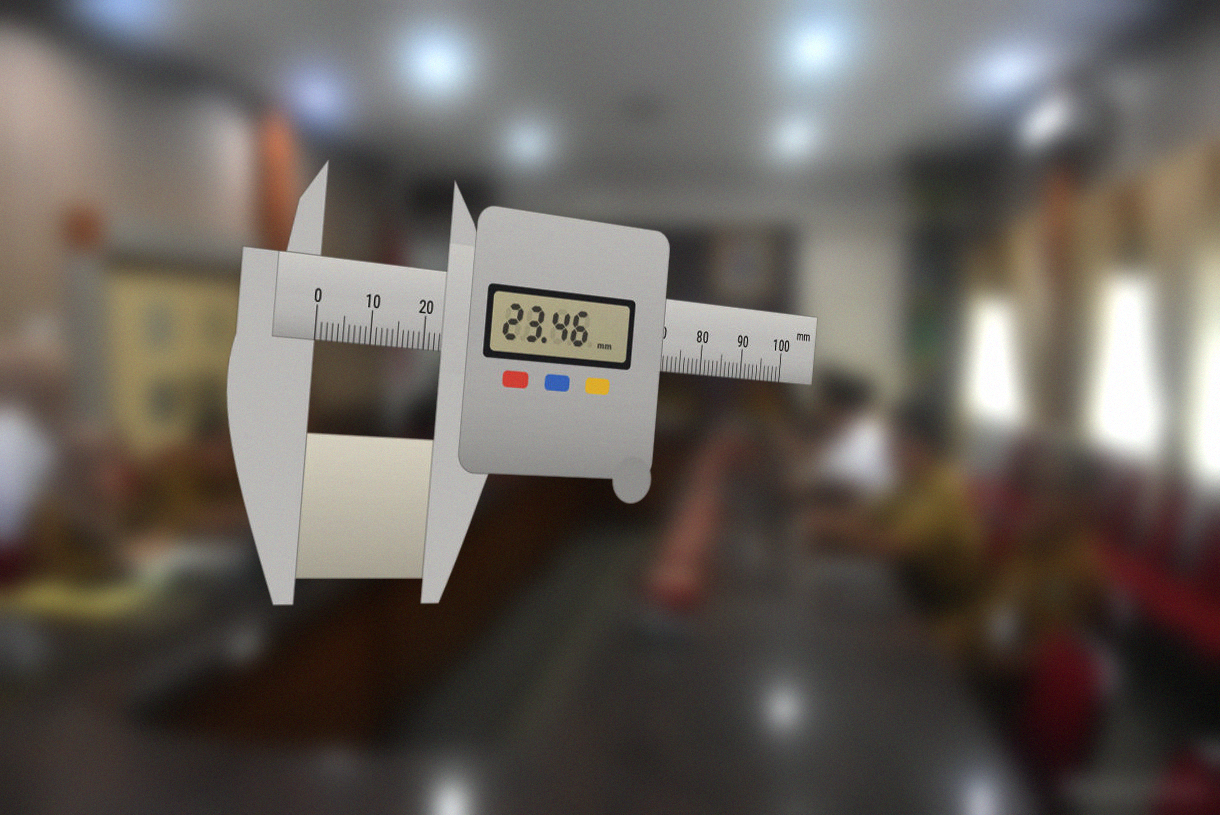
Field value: 23.46 mm
